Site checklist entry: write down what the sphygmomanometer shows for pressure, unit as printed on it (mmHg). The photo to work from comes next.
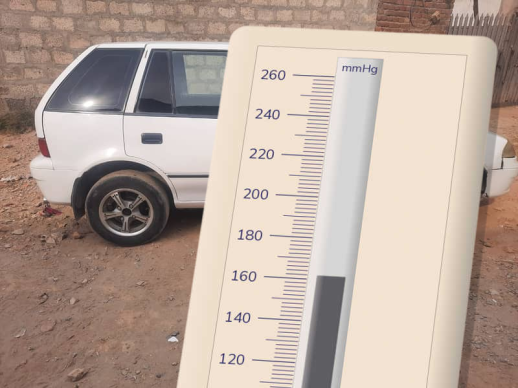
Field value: 162 mmHg
